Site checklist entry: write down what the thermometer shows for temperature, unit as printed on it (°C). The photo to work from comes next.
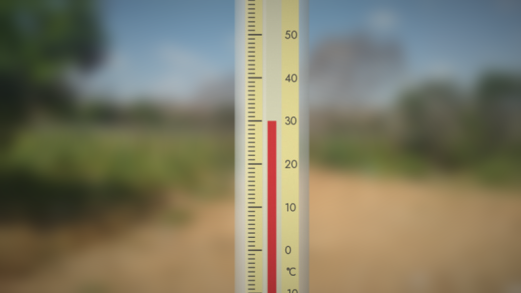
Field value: 30 °C
